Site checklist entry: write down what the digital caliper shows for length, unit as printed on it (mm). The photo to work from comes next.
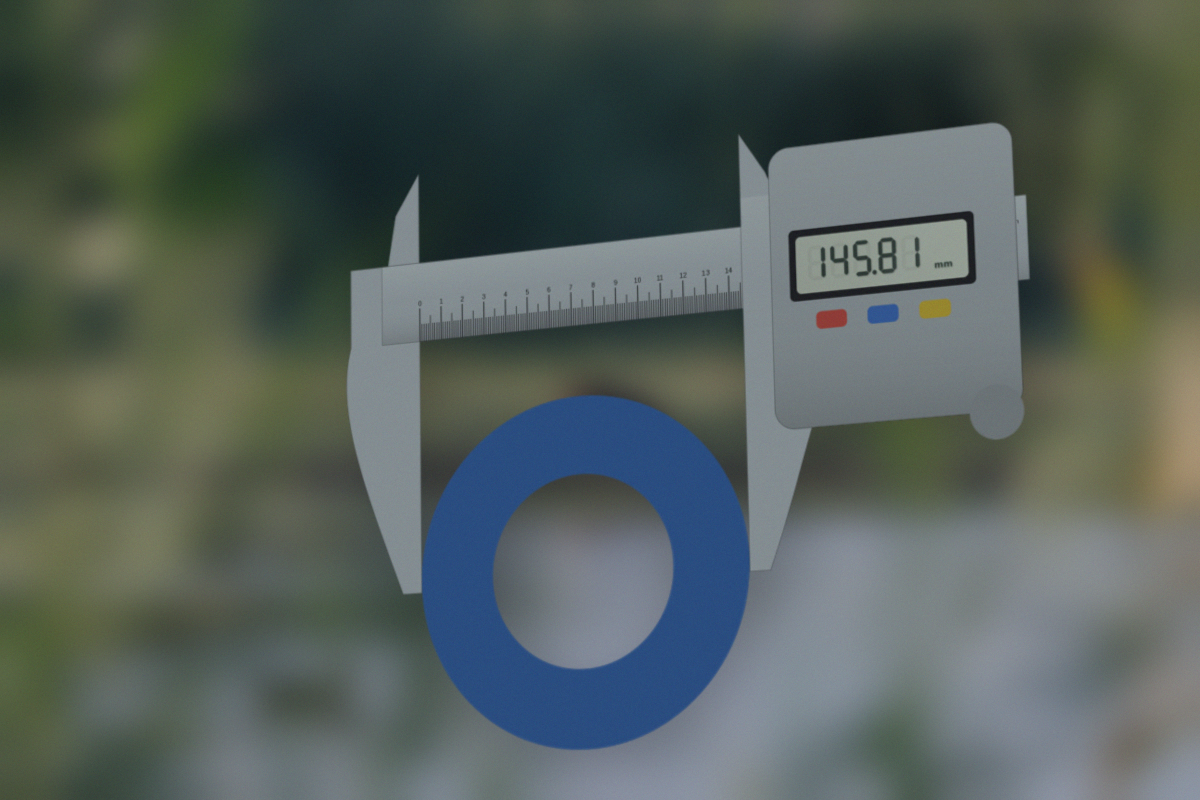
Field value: 145.81 mm
